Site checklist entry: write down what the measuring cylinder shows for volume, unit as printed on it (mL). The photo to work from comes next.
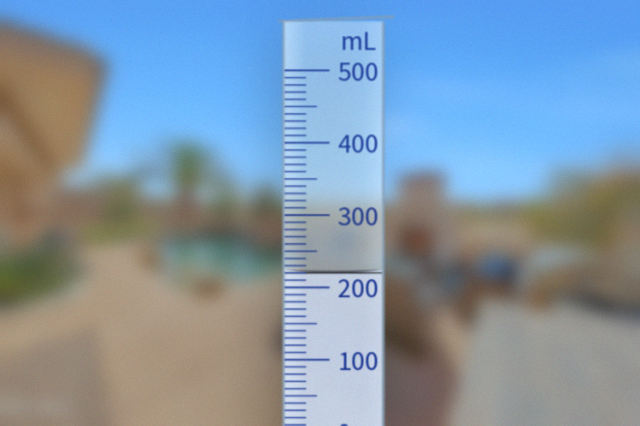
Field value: 220 mL
